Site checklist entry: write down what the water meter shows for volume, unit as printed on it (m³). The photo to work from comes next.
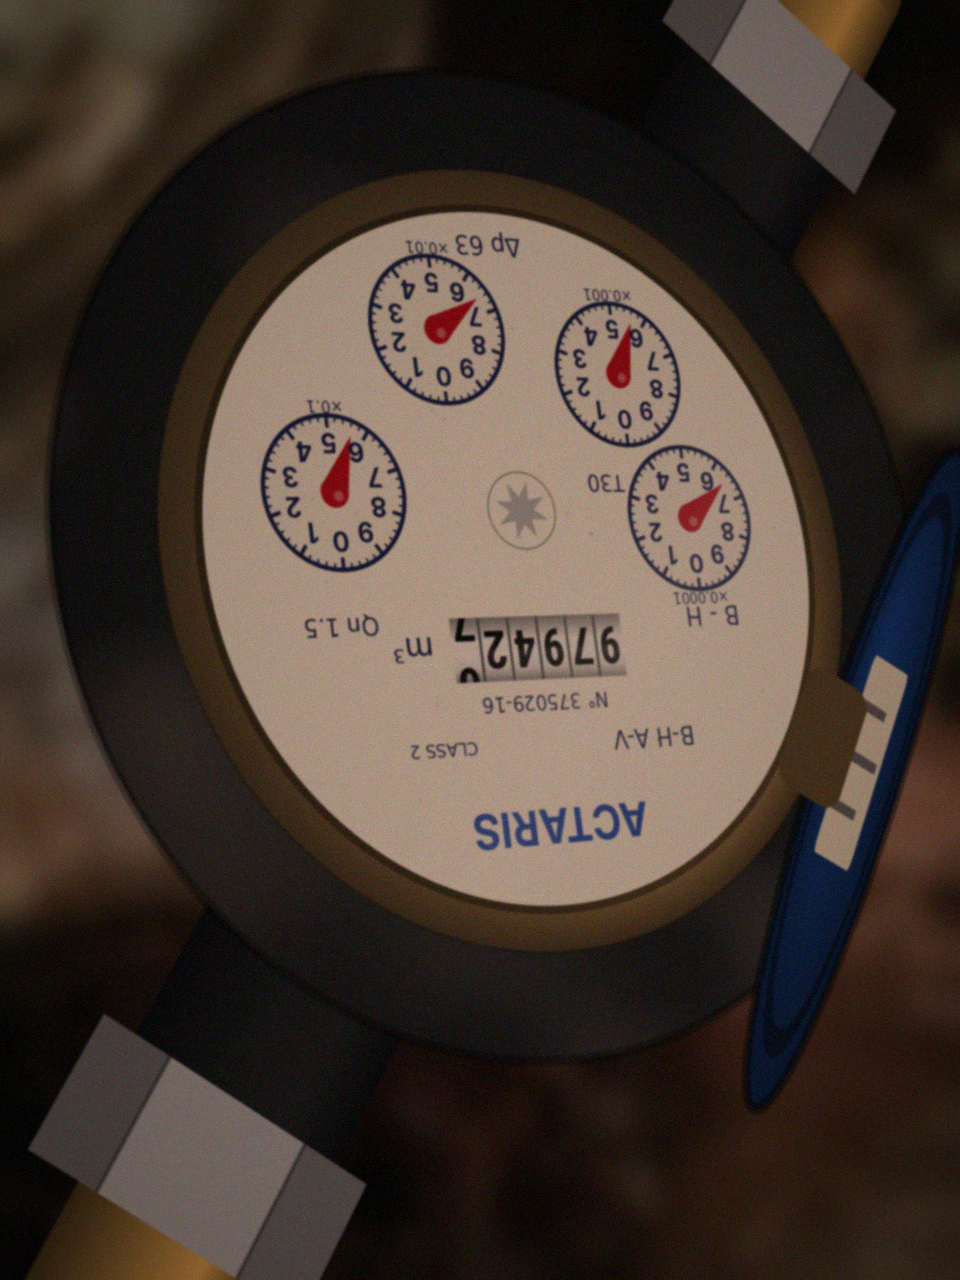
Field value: 979426.5656 m³
